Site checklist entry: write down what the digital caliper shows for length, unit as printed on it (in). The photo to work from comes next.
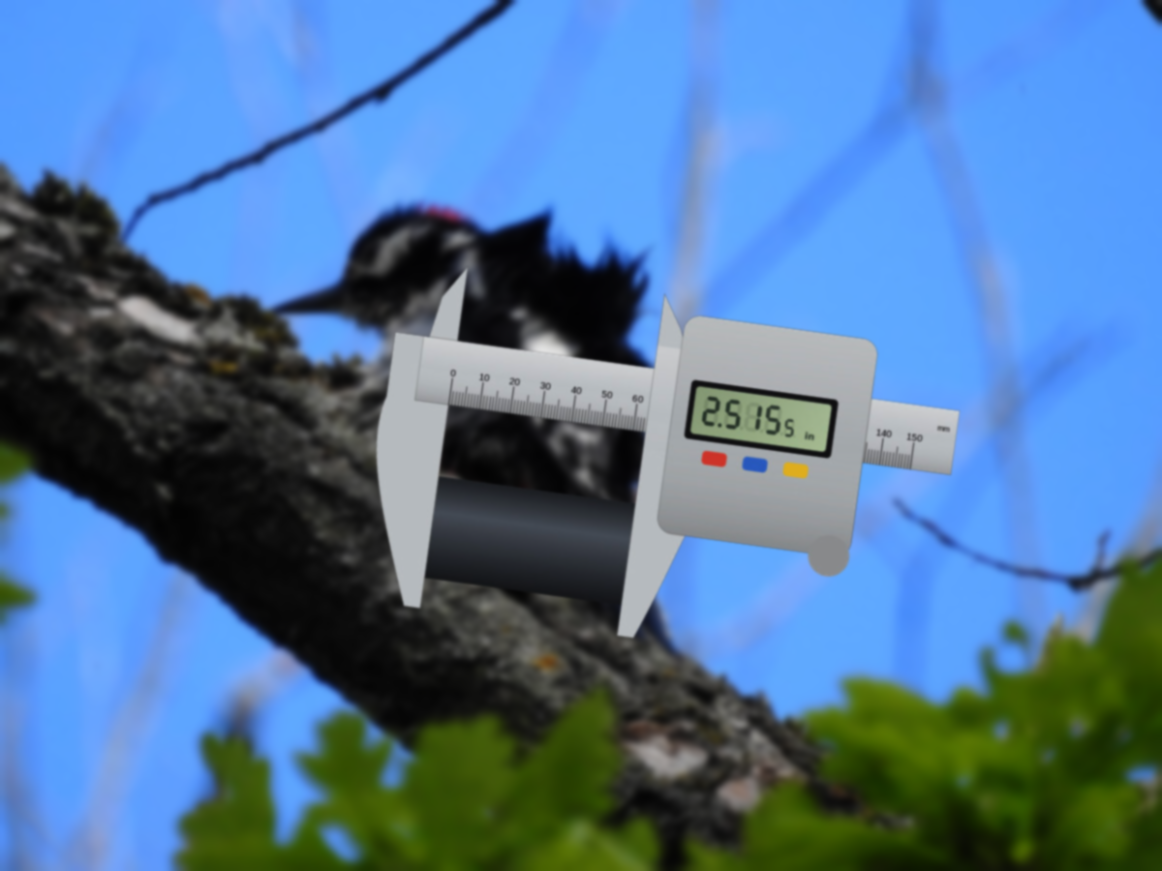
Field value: 2.5155 in
